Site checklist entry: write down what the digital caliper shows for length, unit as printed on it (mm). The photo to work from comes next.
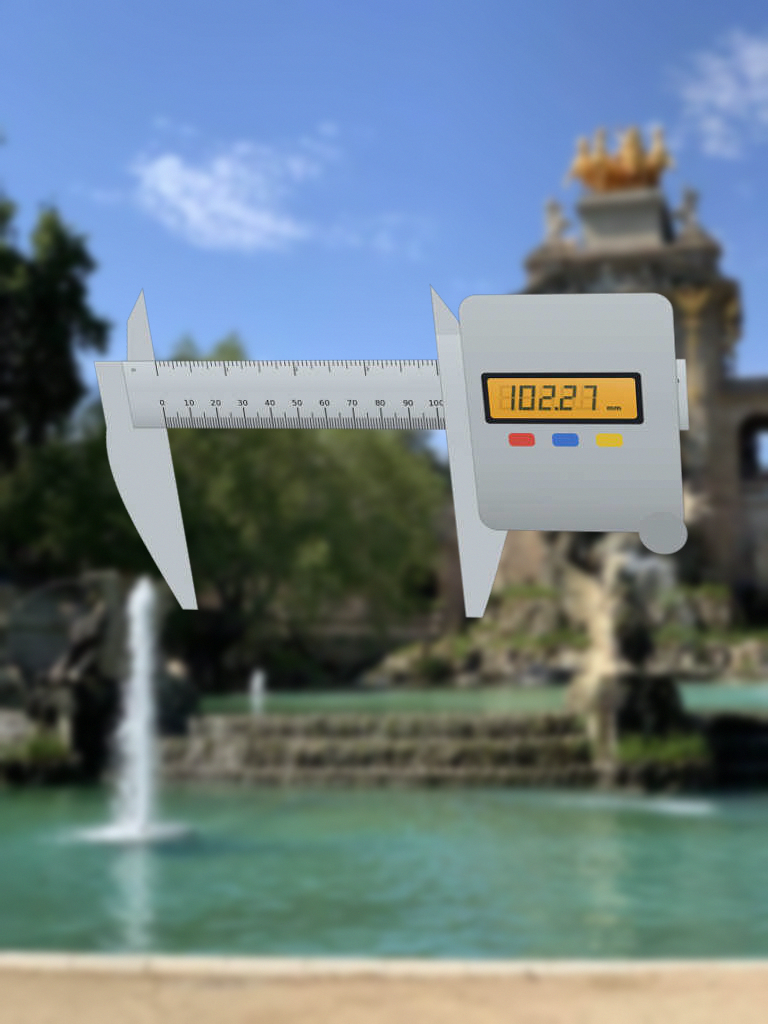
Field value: 102.27 mm
